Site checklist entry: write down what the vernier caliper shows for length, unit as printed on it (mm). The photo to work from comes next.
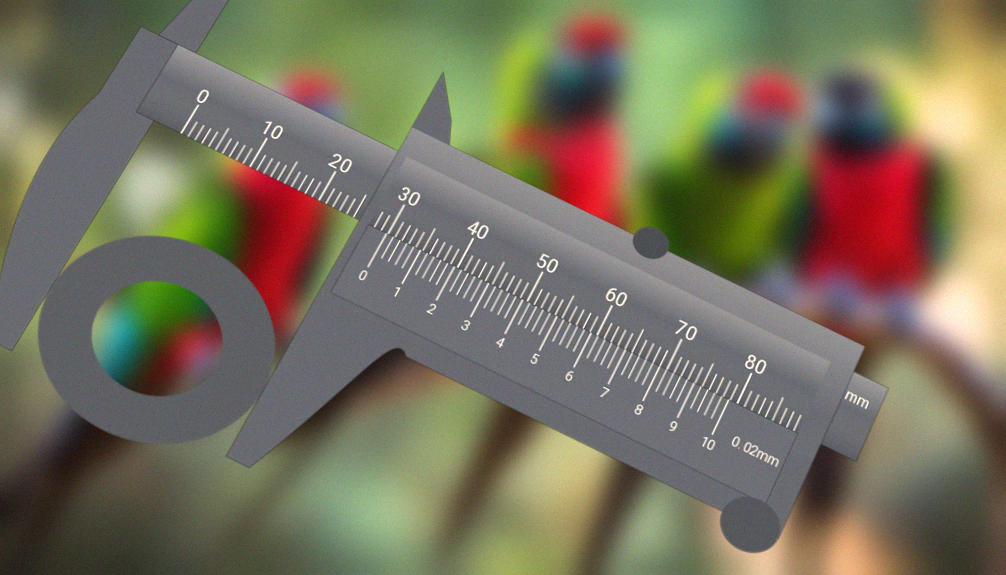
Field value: 29.8 mm
